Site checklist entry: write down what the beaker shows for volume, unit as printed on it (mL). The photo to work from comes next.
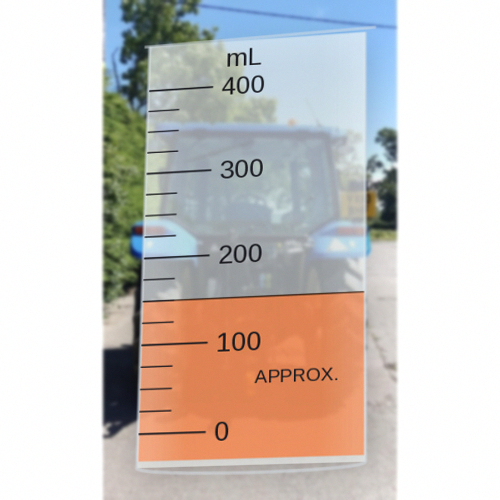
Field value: 150 mL
